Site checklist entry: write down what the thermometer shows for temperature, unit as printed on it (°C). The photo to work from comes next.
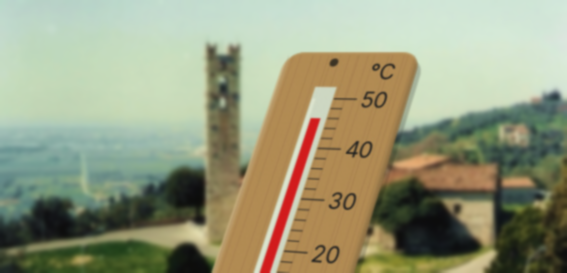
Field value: 46 °C
